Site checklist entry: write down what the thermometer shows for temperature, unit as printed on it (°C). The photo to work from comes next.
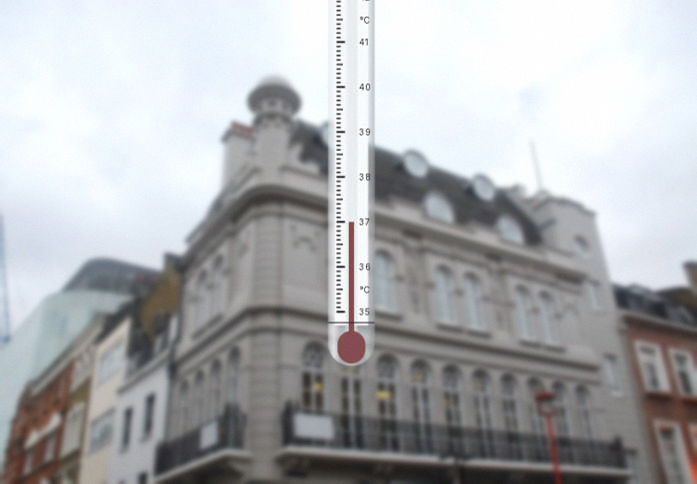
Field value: 37 °C
